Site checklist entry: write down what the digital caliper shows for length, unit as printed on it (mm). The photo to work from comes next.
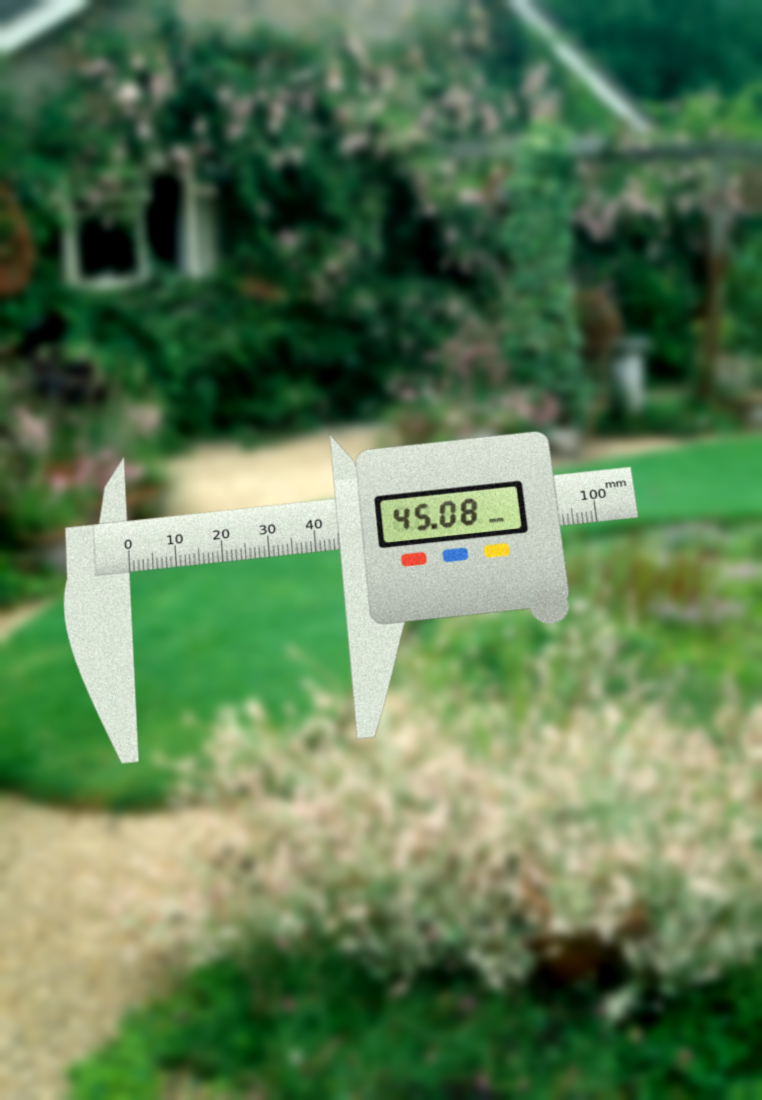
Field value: 45.08 mm
